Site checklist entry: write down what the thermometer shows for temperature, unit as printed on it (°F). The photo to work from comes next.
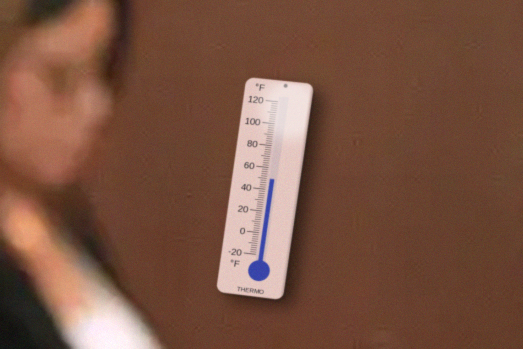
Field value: 50 °F
